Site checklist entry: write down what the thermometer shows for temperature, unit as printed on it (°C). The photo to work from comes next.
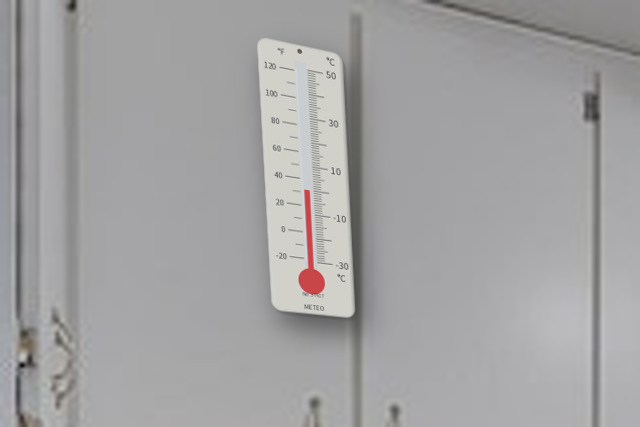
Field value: 0 °C
